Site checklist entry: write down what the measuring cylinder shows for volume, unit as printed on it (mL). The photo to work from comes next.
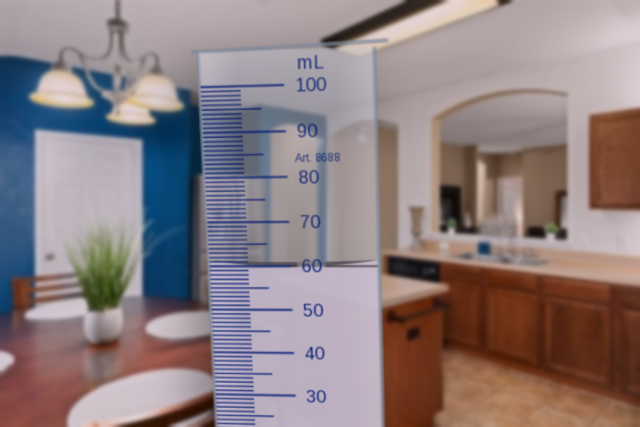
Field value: 60 mL
